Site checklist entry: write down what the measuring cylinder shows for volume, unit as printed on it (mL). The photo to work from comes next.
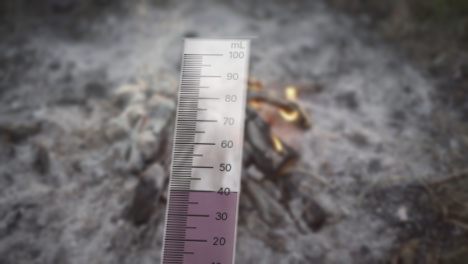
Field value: 40 mL
